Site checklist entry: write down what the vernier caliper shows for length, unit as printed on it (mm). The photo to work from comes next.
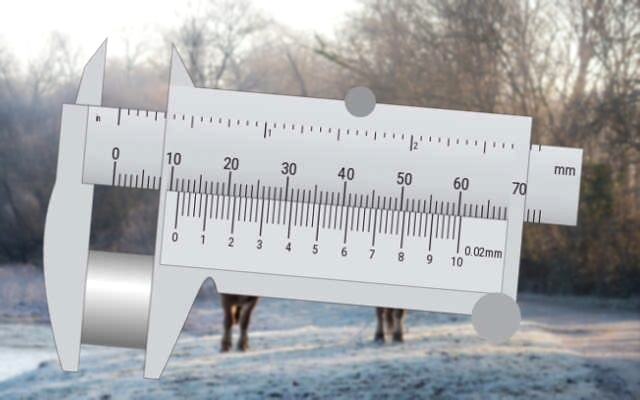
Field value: 11.4 mm
